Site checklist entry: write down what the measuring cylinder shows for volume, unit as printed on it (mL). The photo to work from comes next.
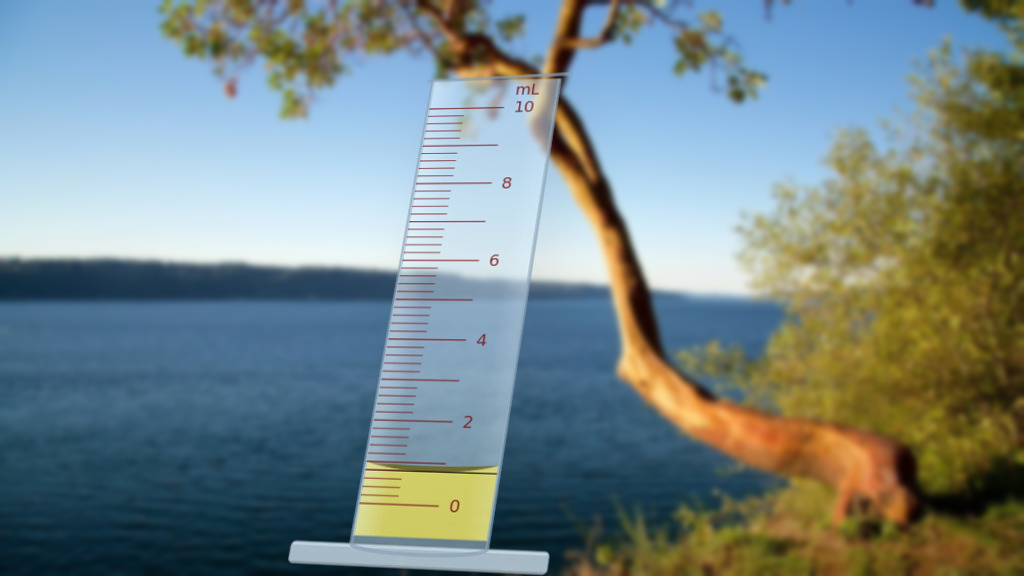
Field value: 0.8 mL
